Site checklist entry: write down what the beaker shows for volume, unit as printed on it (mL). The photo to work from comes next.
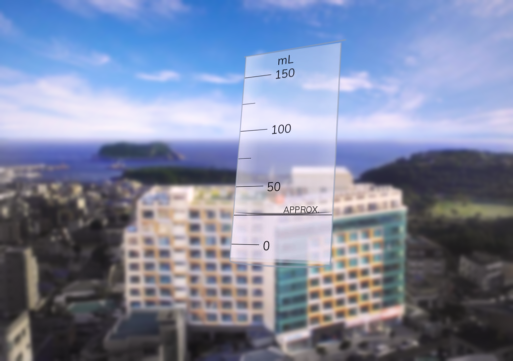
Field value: 25 mL
